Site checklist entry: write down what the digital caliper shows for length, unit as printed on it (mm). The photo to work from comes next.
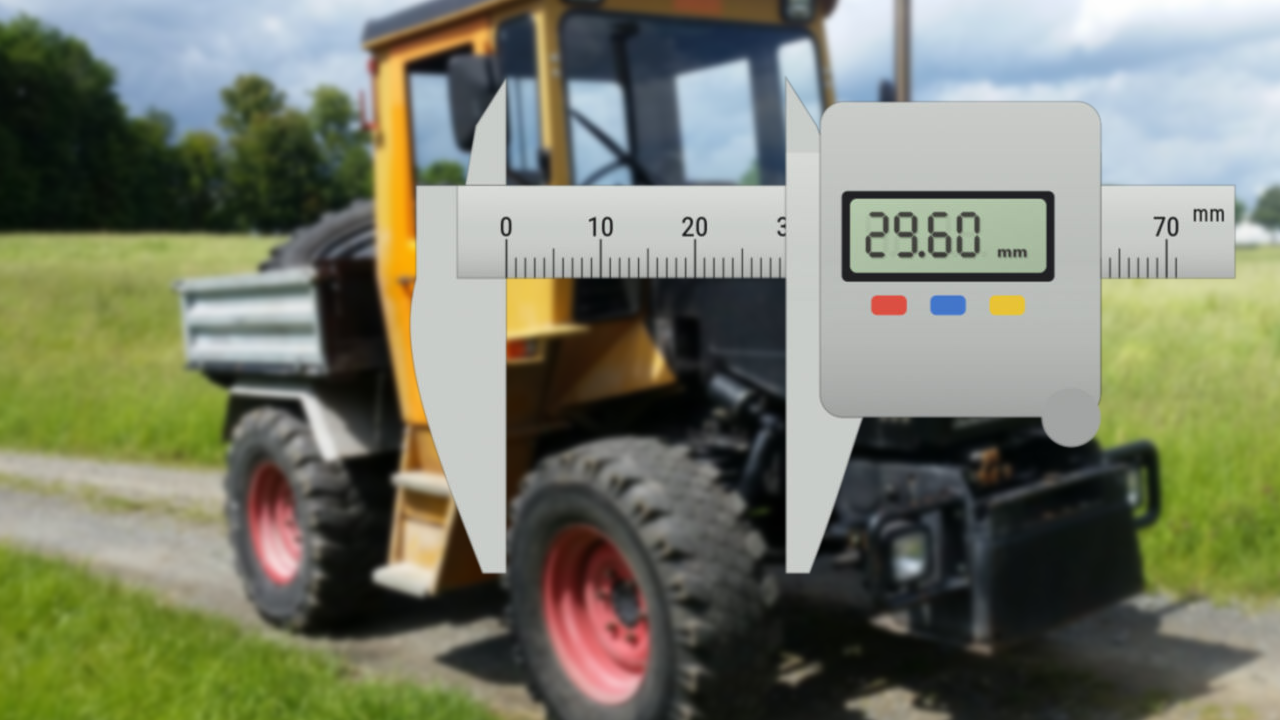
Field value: 29.60 mm
